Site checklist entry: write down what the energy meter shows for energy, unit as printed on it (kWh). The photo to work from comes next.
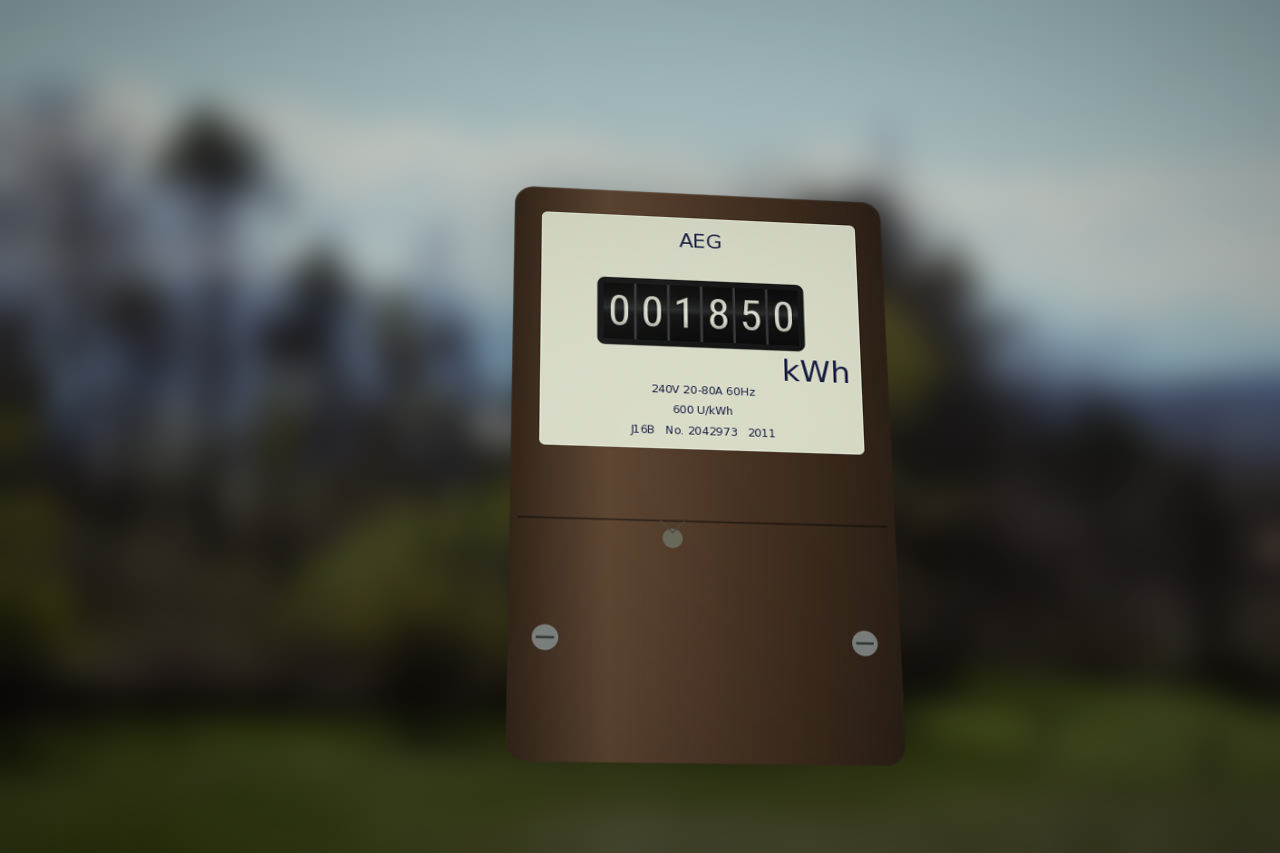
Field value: 1850 kWh
